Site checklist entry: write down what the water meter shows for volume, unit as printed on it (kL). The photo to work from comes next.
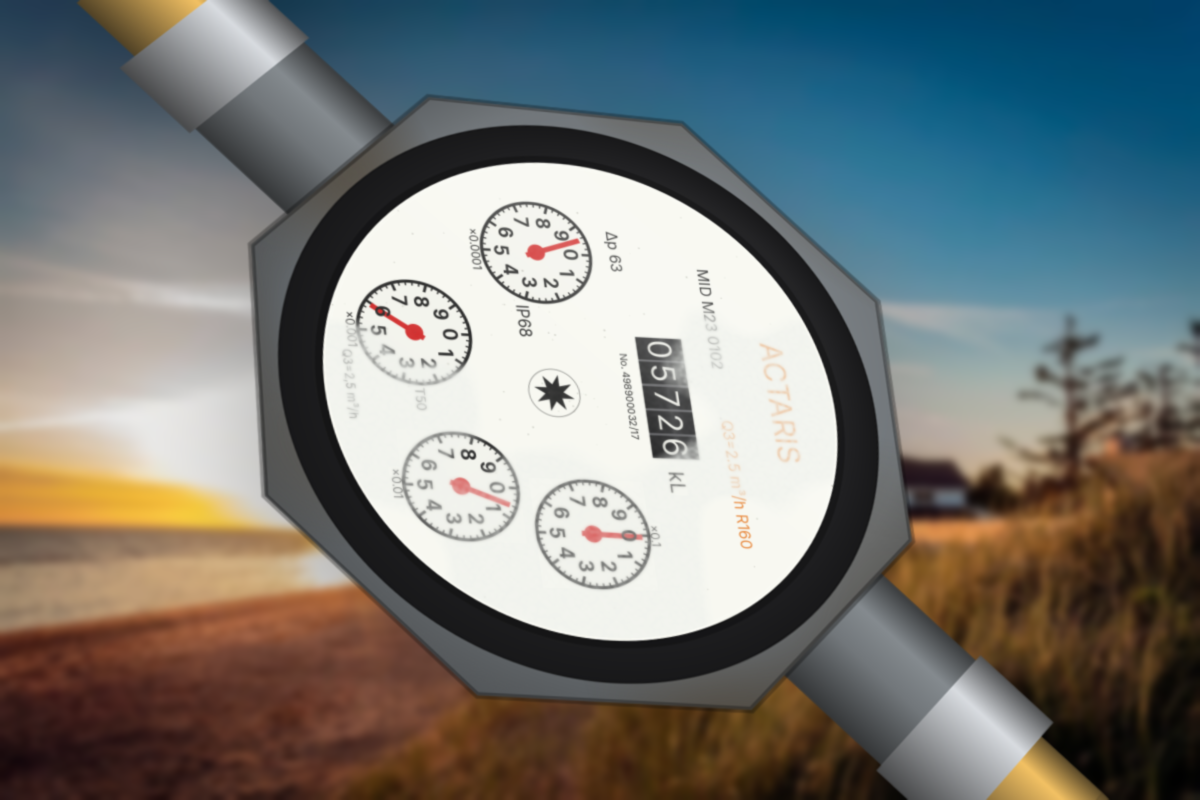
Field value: 5726.0059 kL
